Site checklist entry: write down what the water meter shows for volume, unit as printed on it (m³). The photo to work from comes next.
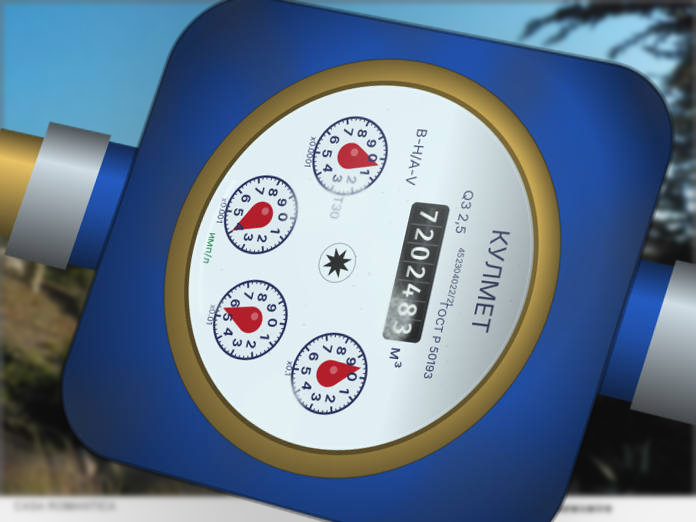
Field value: 7202482.9540 m³
